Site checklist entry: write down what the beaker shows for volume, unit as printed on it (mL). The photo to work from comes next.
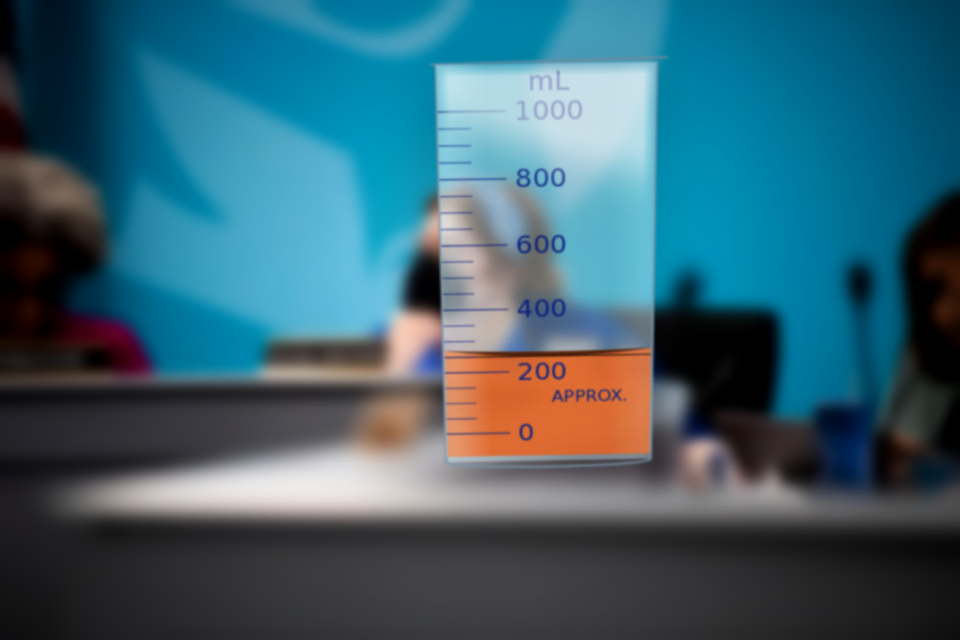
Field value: 250 mL
